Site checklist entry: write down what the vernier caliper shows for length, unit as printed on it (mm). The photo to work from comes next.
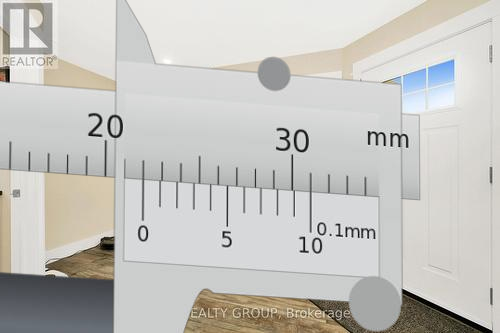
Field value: 22.0 mm
